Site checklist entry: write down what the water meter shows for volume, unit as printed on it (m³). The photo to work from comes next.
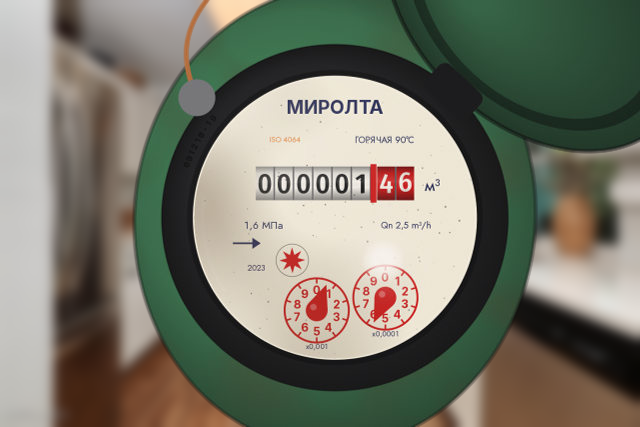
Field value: 1.4605 m³
